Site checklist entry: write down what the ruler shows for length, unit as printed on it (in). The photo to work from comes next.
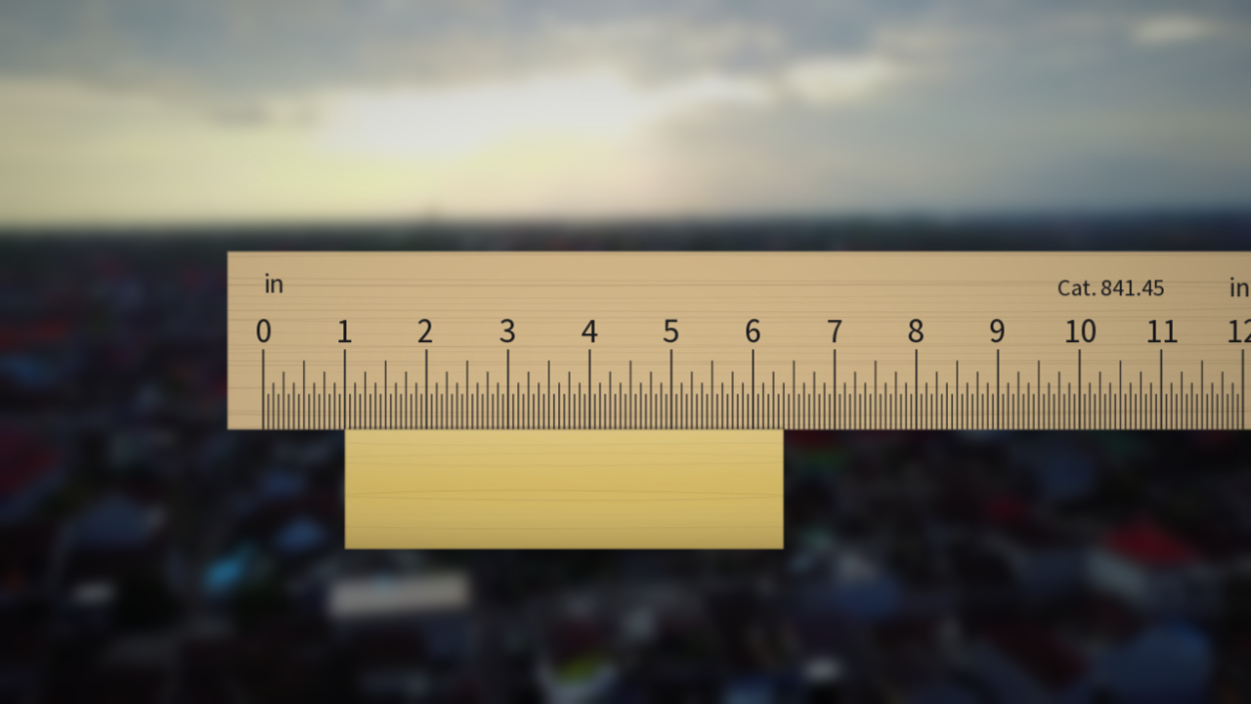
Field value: 5.375 in
